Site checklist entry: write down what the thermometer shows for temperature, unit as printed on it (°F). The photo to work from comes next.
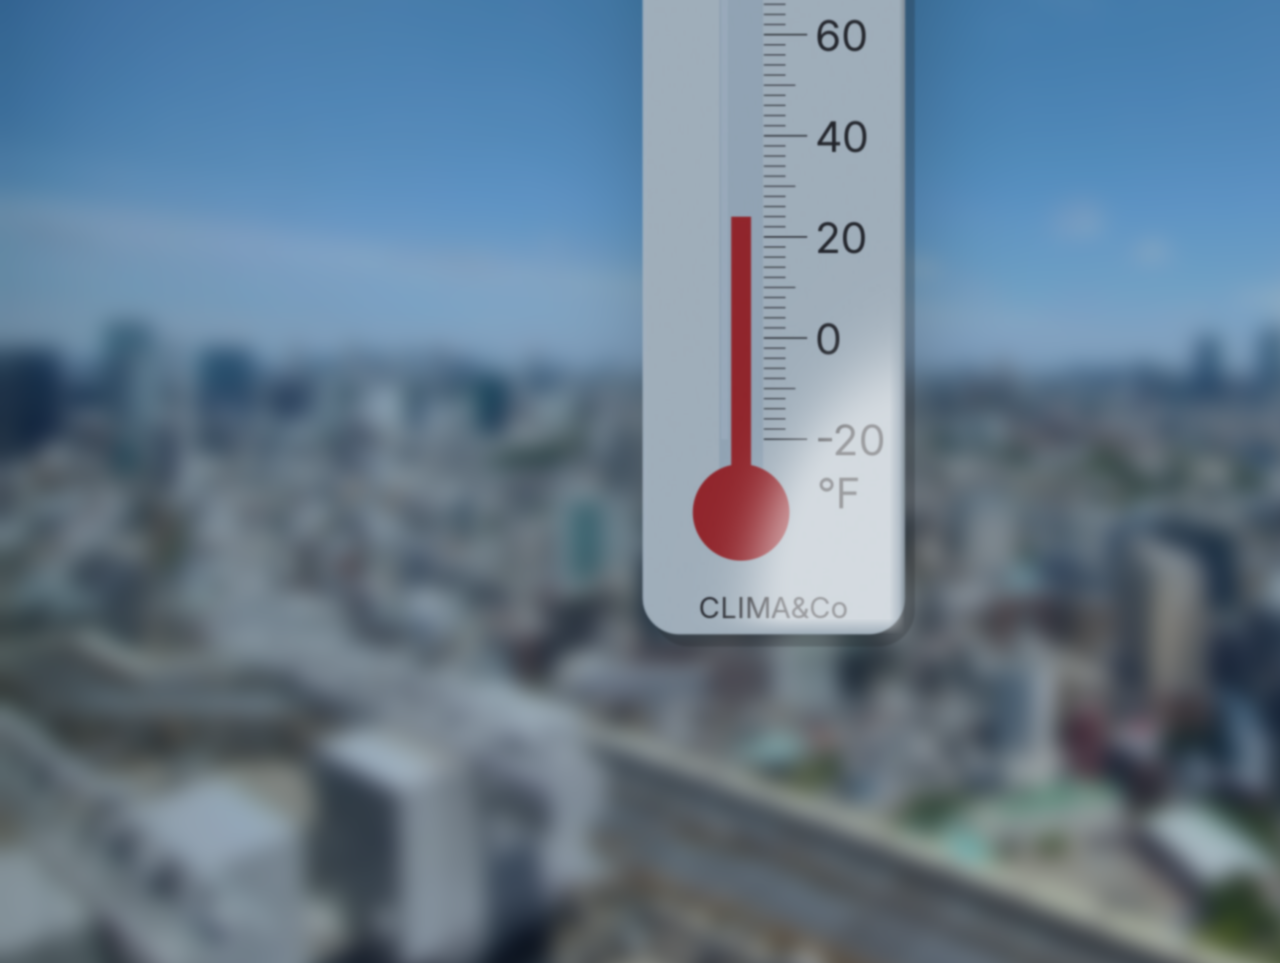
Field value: 24 °F
